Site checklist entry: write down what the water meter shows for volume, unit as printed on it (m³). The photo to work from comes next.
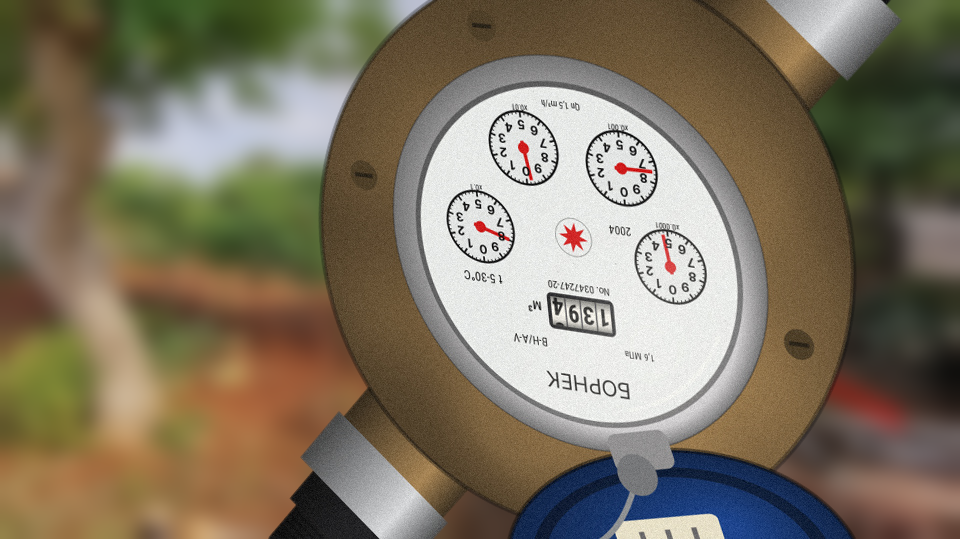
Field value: 1393.7974 m³
